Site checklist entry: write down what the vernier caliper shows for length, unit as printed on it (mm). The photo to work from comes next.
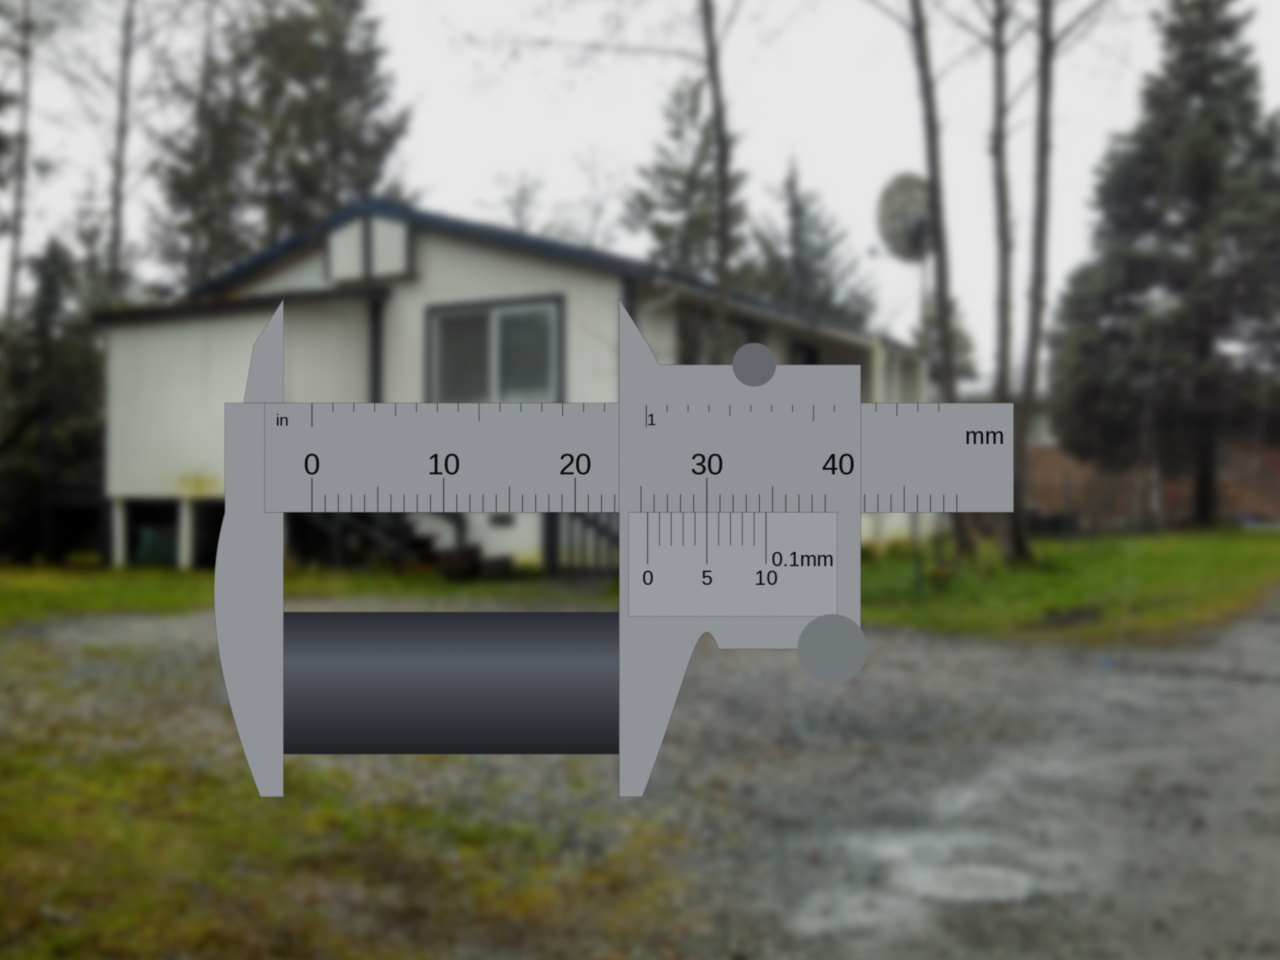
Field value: 25.5 mm
